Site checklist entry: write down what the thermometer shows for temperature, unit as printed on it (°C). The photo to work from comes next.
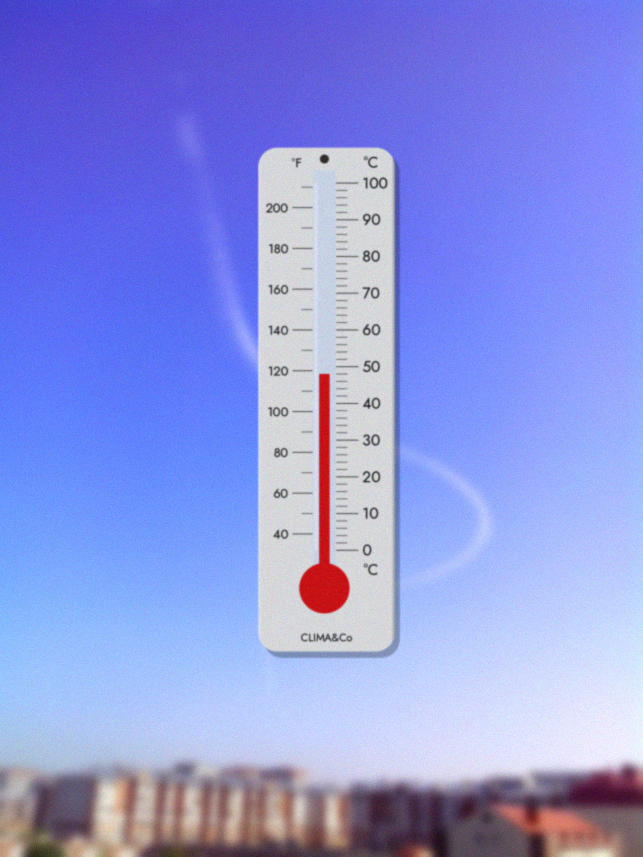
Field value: 48 °C
